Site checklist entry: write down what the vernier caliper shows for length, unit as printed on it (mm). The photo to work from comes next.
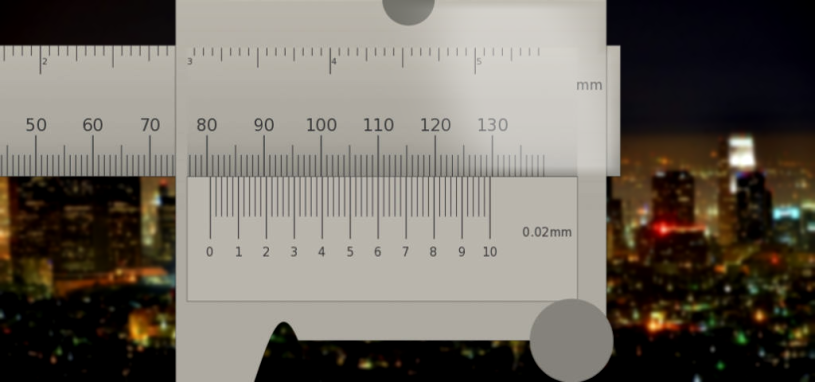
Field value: 80.6 mm
